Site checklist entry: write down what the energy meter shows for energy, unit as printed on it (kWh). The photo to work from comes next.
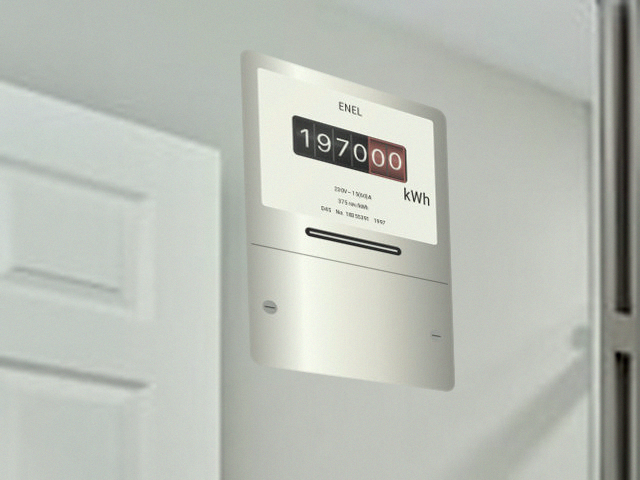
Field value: 1970.00 kWh
